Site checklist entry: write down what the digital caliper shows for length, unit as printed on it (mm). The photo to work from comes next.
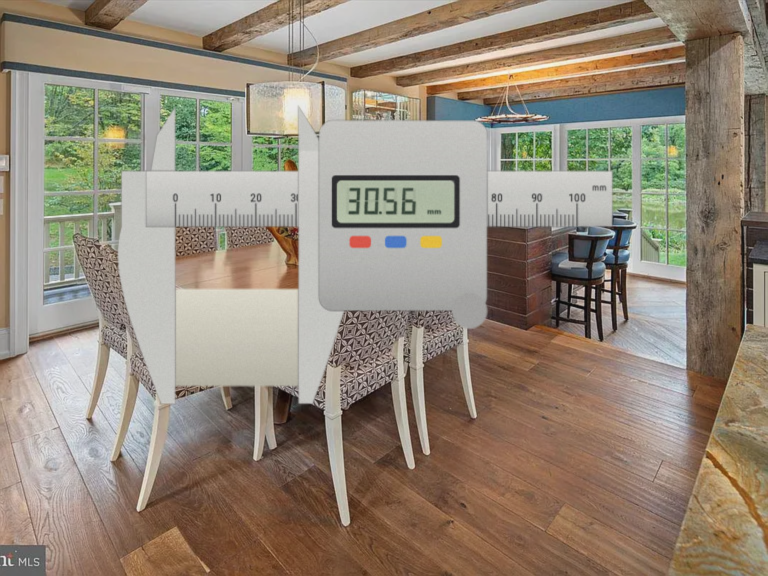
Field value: 30.56 mm
